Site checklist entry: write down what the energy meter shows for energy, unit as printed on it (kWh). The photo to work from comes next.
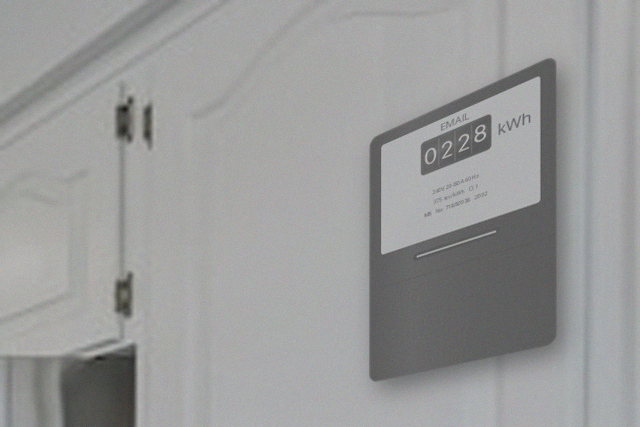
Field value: 228 kWh
